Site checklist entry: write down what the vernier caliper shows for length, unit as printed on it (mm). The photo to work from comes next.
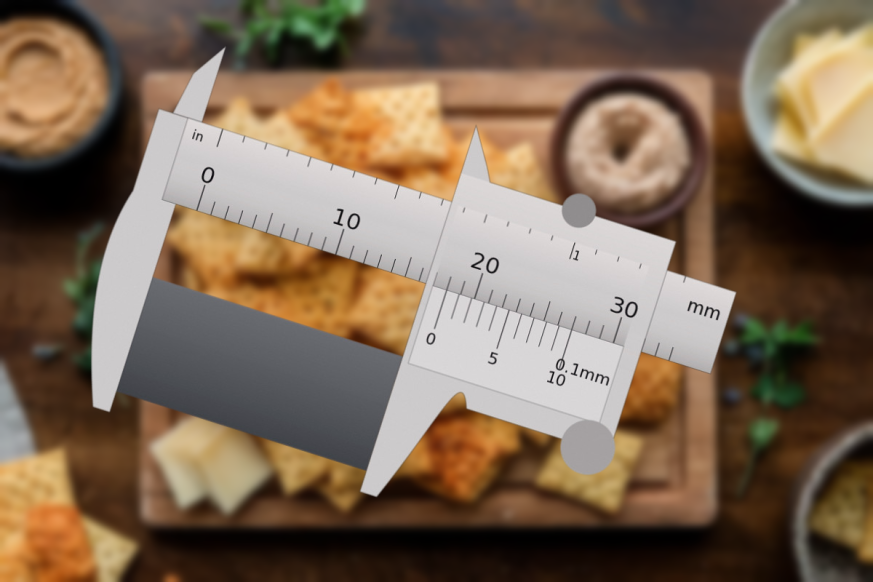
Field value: 18.0 mm
